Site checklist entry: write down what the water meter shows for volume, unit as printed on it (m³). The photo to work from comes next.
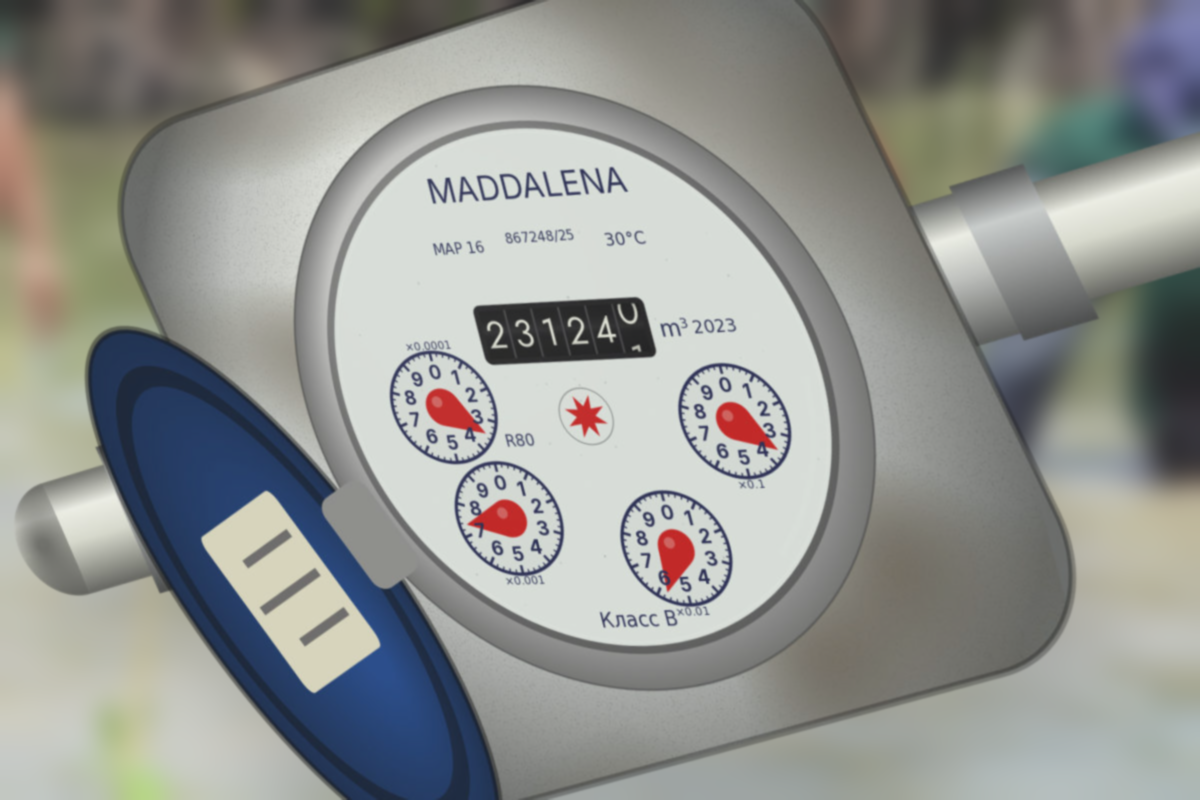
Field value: 231240.3573 m³
